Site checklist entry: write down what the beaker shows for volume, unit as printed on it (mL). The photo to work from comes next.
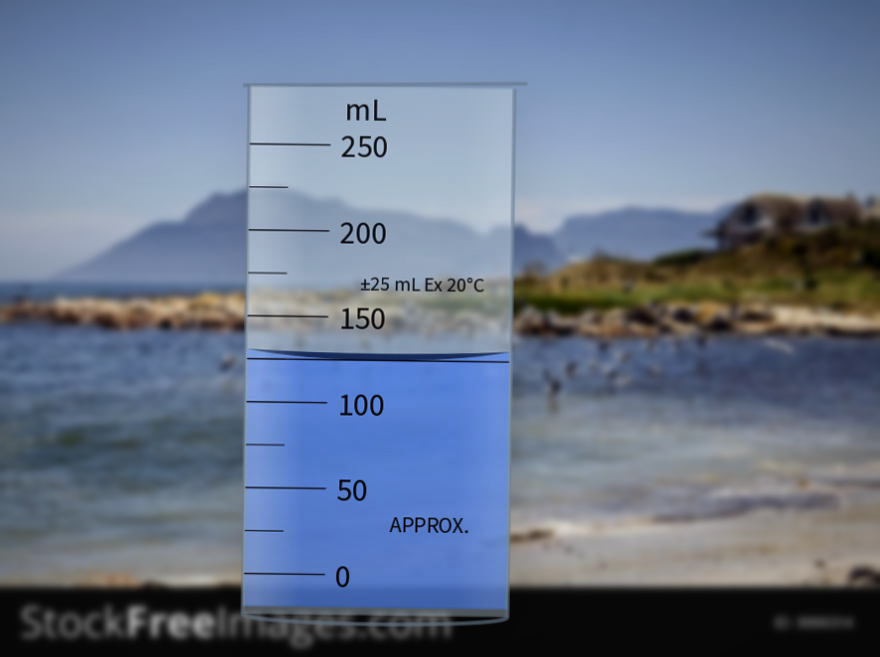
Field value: 125 mL
